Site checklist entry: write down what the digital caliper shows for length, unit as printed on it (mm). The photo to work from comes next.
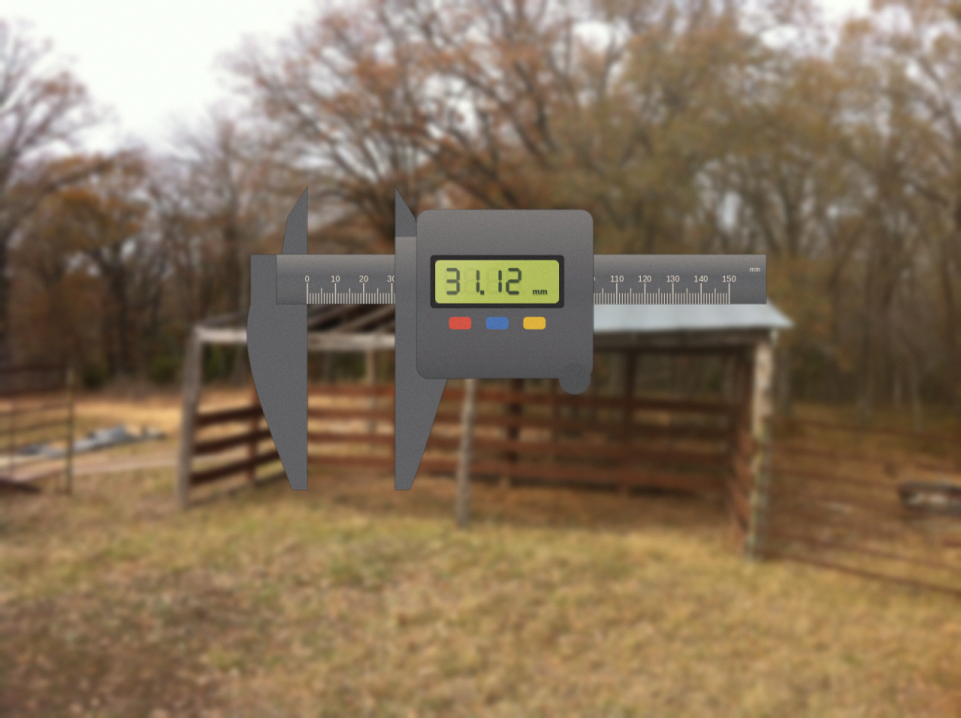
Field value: 31.12 mm
